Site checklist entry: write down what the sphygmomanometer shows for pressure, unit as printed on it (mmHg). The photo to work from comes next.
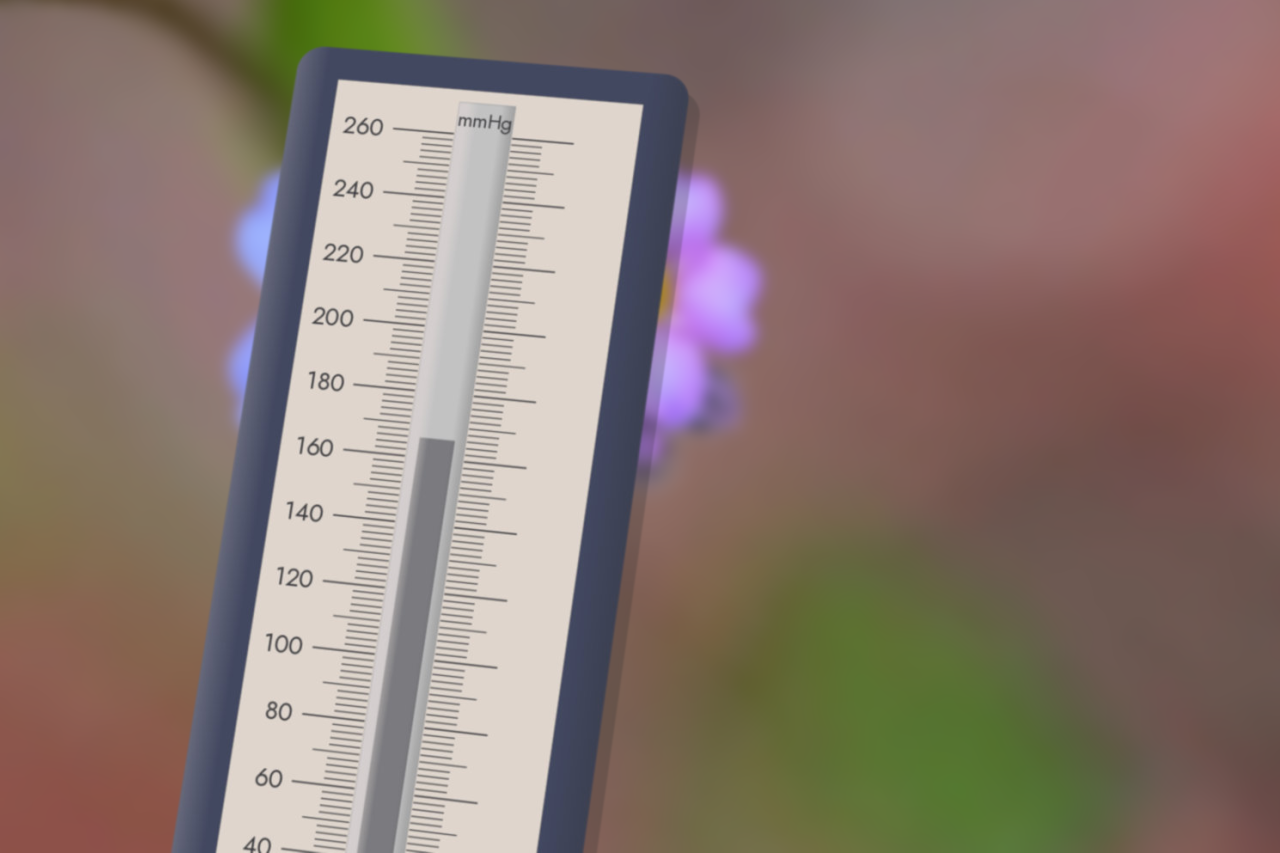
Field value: 166 mmHg
